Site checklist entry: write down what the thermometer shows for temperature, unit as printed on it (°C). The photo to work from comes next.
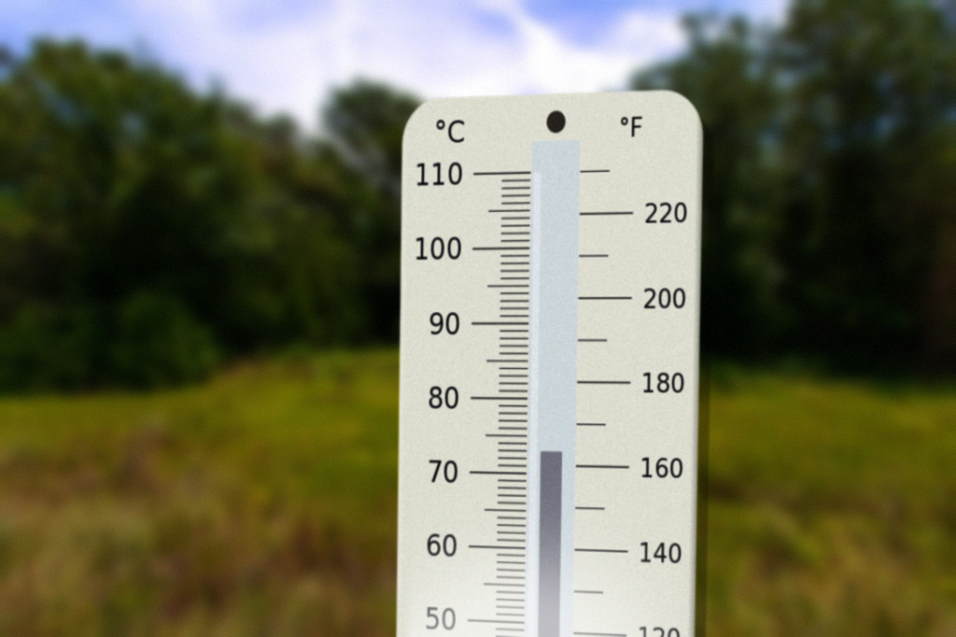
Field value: 73 °C
